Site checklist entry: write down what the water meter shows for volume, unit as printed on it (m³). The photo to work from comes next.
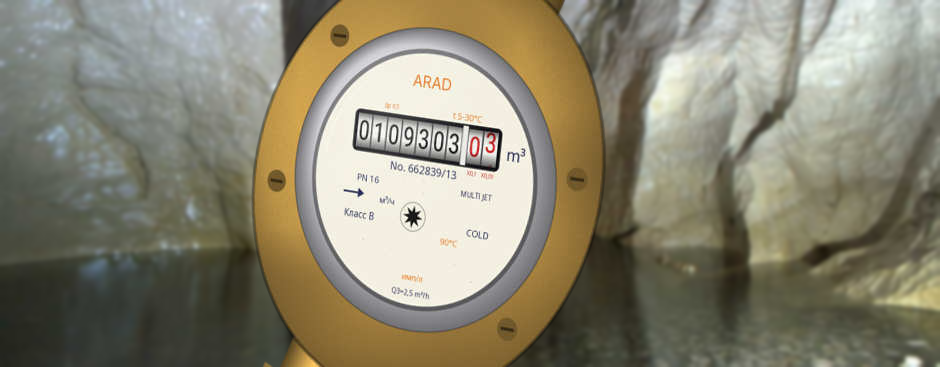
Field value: 109303.03 m³
